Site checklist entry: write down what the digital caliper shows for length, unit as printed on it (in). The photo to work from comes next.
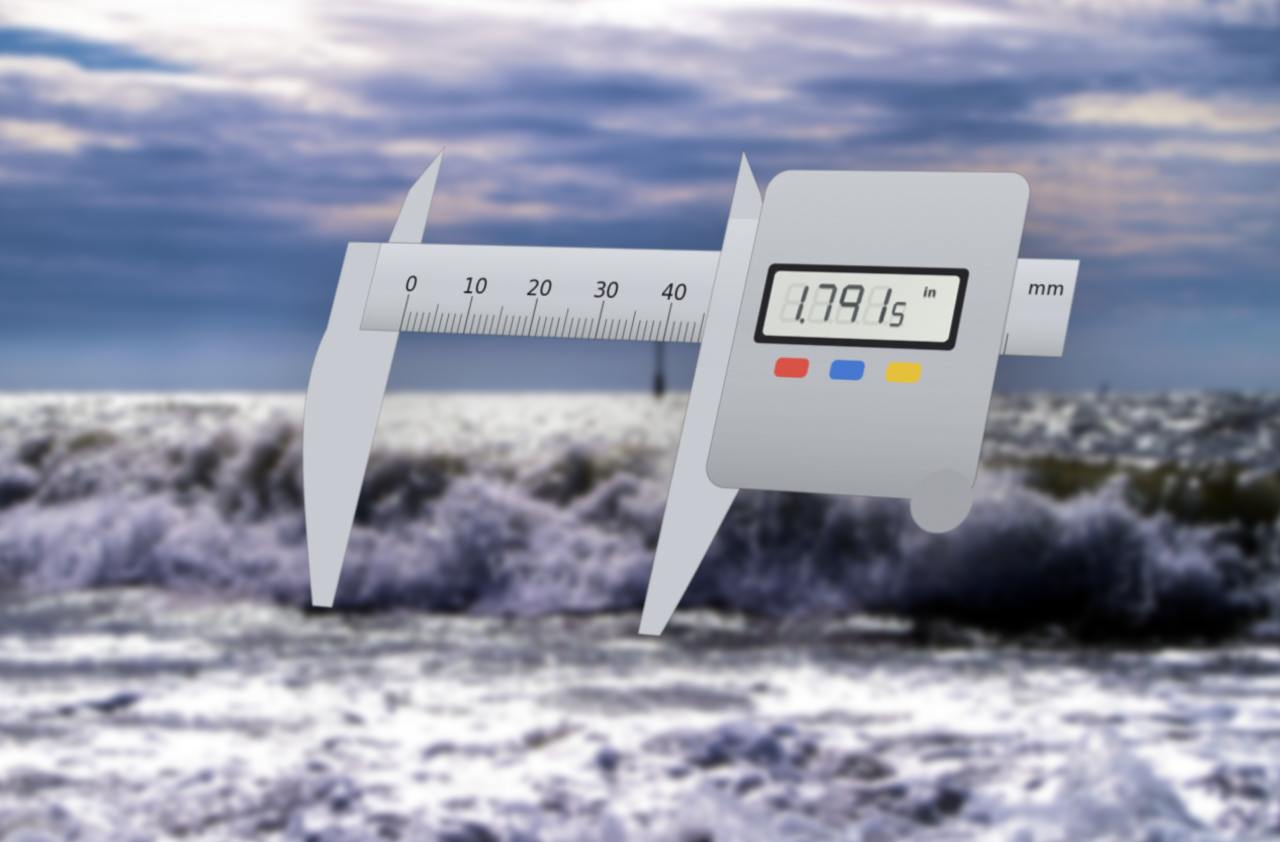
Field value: 1.7915 in
